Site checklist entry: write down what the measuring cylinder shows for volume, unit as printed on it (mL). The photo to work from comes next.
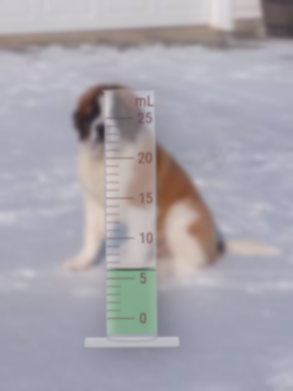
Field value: 6 mL
